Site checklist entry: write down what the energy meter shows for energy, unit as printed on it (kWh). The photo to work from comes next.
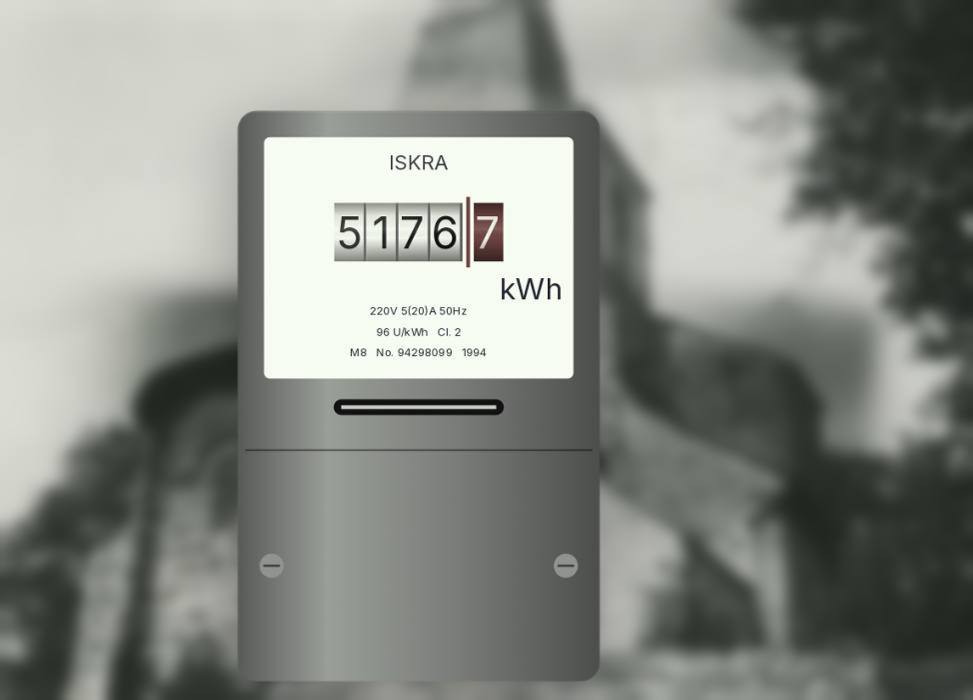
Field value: 5176.7 kWh
